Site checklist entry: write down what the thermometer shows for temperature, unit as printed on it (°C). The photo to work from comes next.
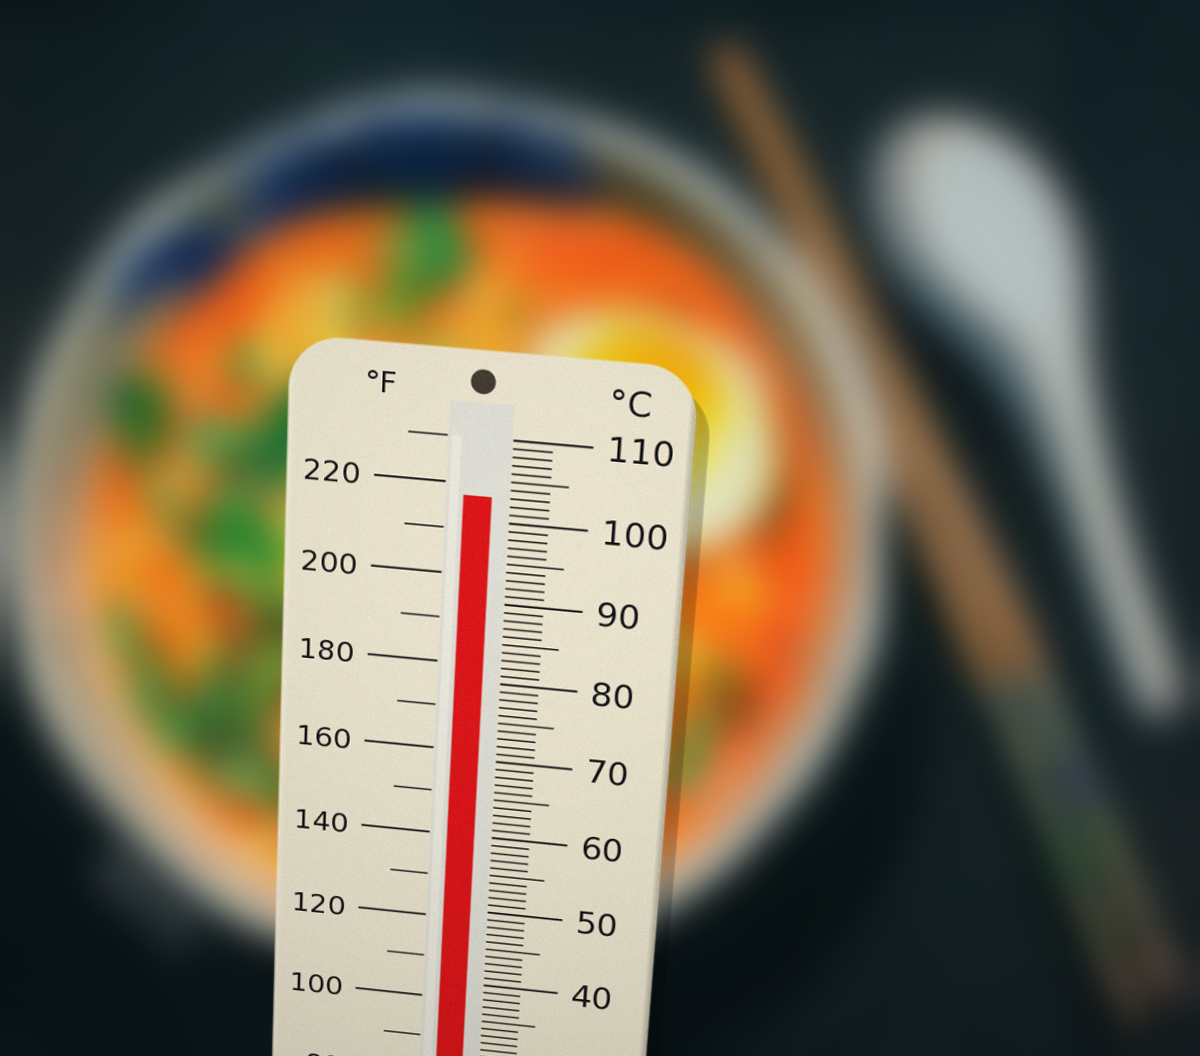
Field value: 103 °C
